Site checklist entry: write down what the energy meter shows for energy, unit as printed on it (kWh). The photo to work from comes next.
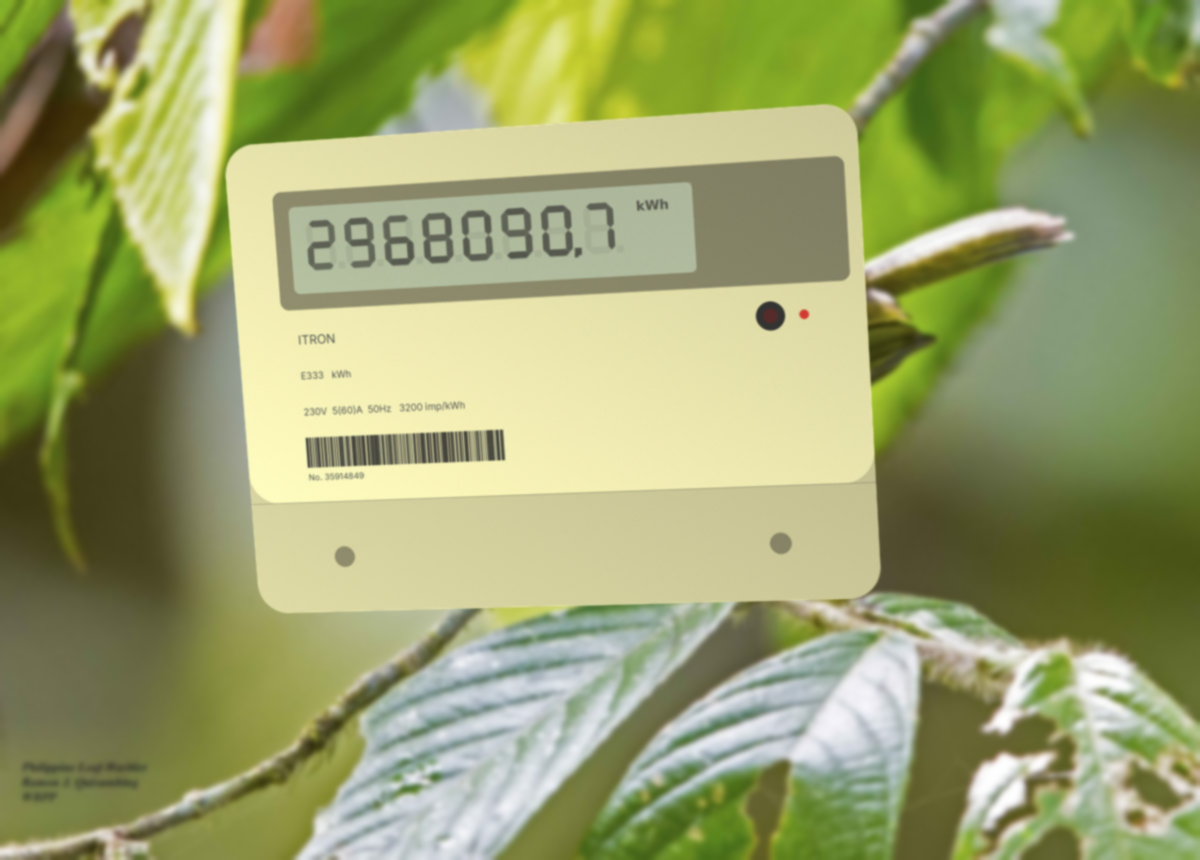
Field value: 2968090.7 kWh
